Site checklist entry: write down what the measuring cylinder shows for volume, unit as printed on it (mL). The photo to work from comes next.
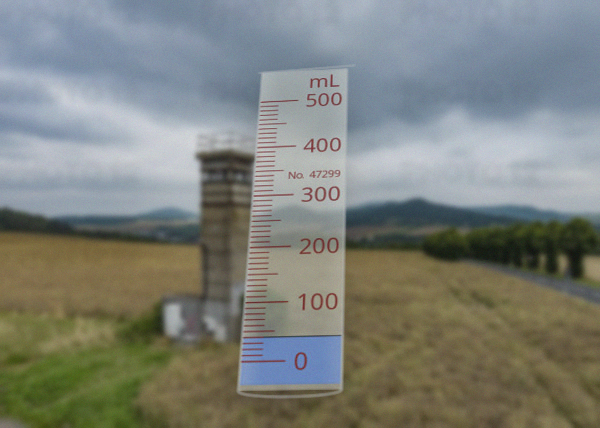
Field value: 40 mL
